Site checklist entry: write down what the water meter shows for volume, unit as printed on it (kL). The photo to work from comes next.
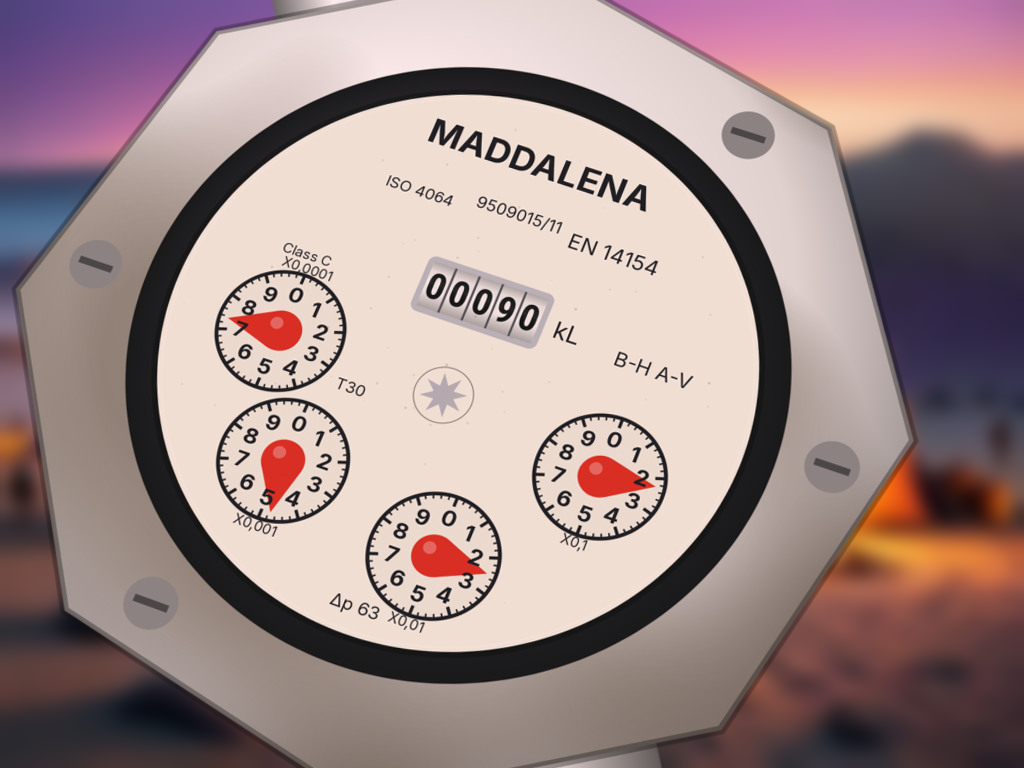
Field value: 90.2247 kL
